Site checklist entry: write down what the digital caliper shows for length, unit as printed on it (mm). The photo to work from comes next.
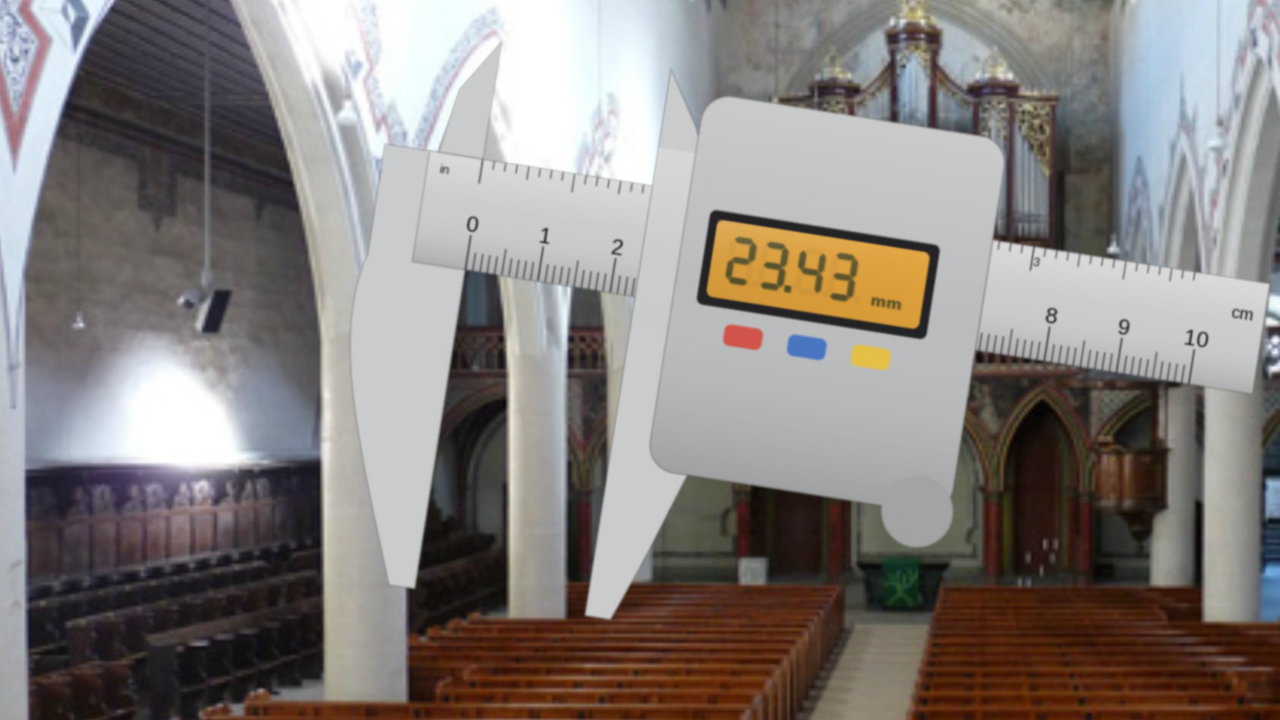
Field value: 23.43 mm
